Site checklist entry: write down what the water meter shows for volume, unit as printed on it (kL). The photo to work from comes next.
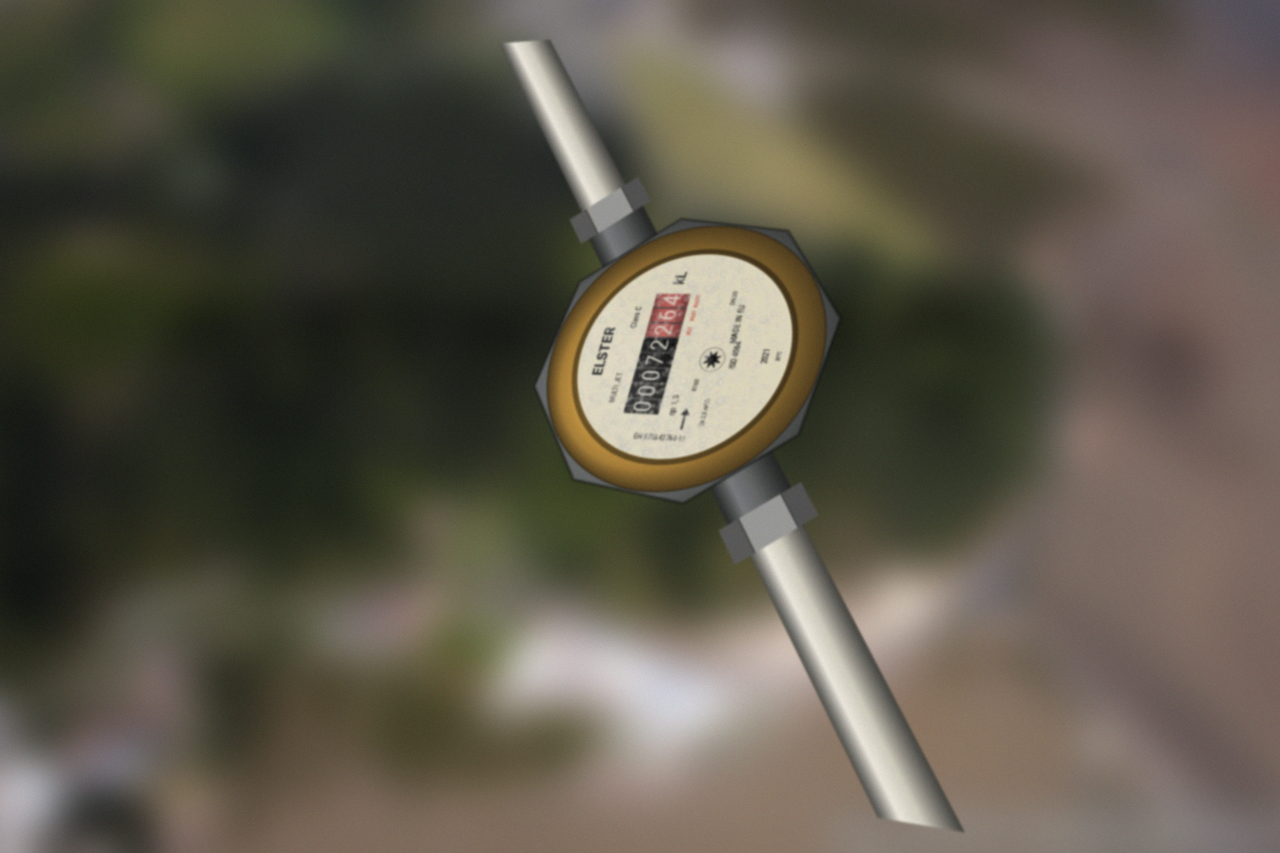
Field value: 72.264 kL
